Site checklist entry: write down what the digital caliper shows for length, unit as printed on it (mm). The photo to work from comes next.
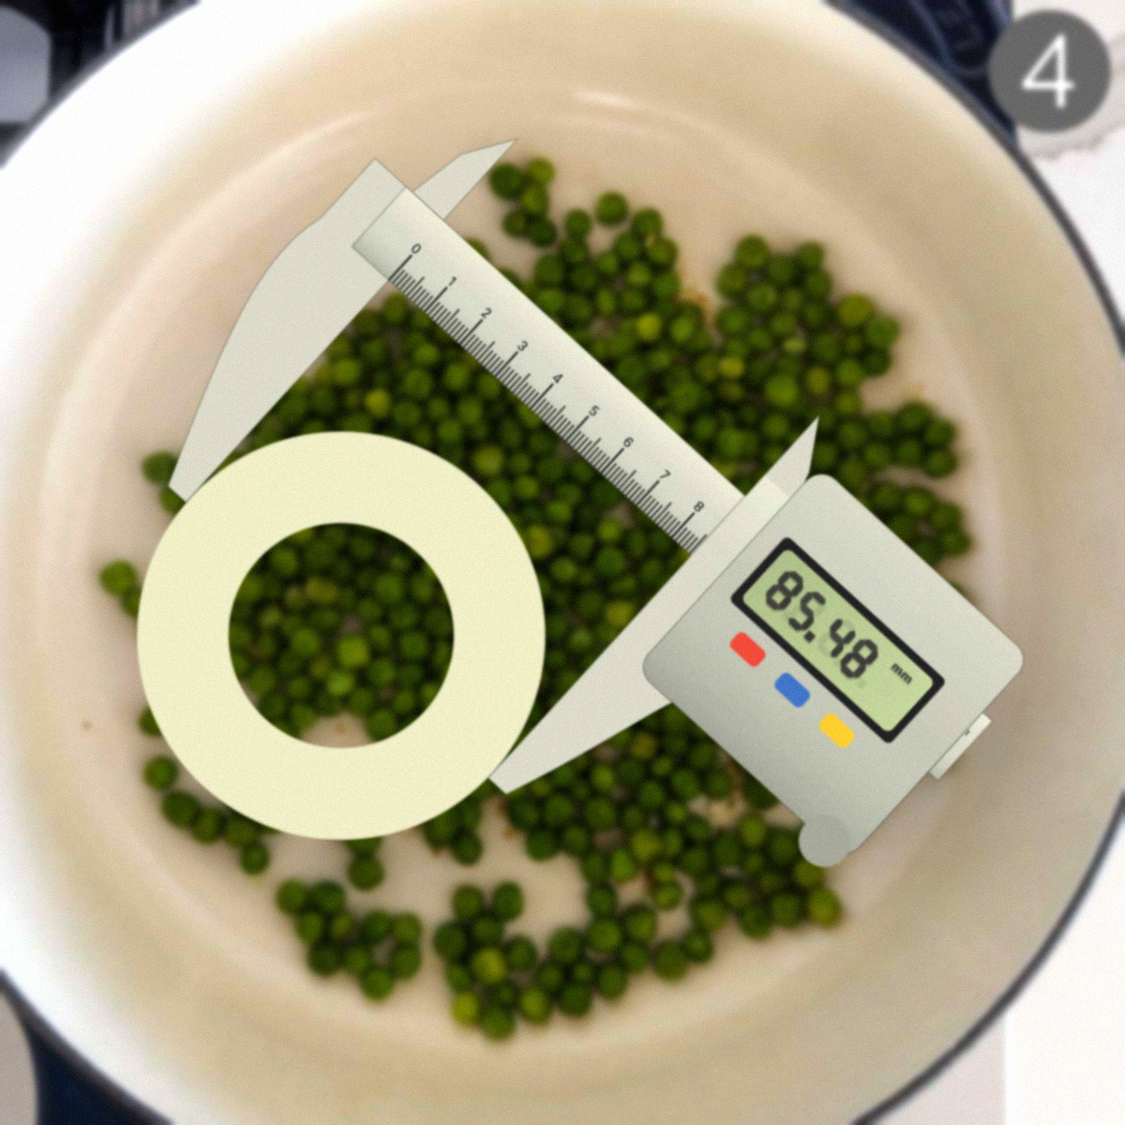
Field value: 85.48 mm
